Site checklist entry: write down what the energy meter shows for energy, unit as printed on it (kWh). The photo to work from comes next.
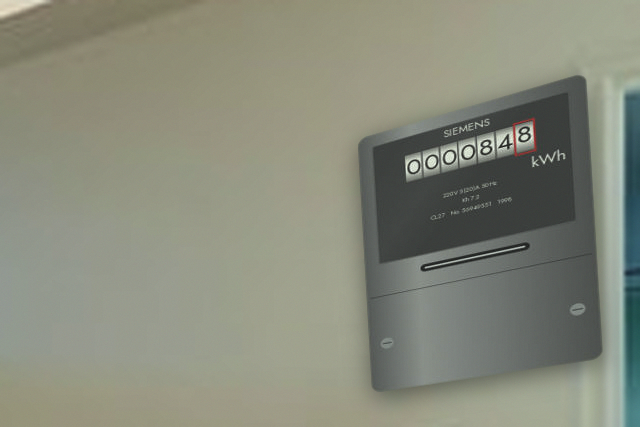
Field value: 84.8 kWh
